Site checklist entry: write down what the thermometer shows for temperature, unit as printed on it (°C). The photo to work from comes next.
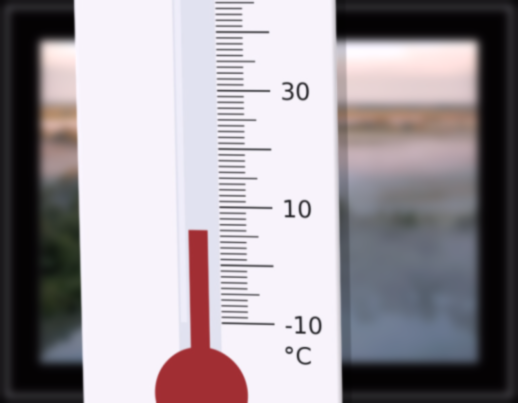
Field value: 6 °C
